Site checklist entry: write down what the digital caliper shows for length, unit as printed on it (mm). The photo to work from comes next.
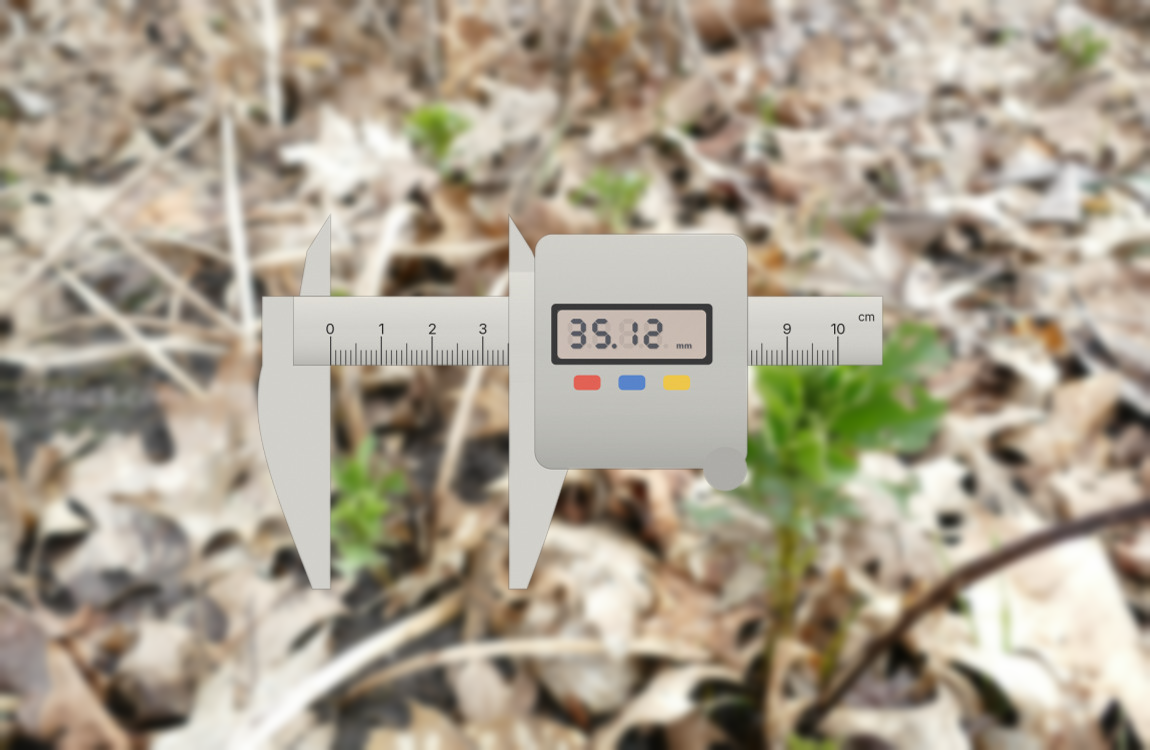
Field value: 35.12 mm
